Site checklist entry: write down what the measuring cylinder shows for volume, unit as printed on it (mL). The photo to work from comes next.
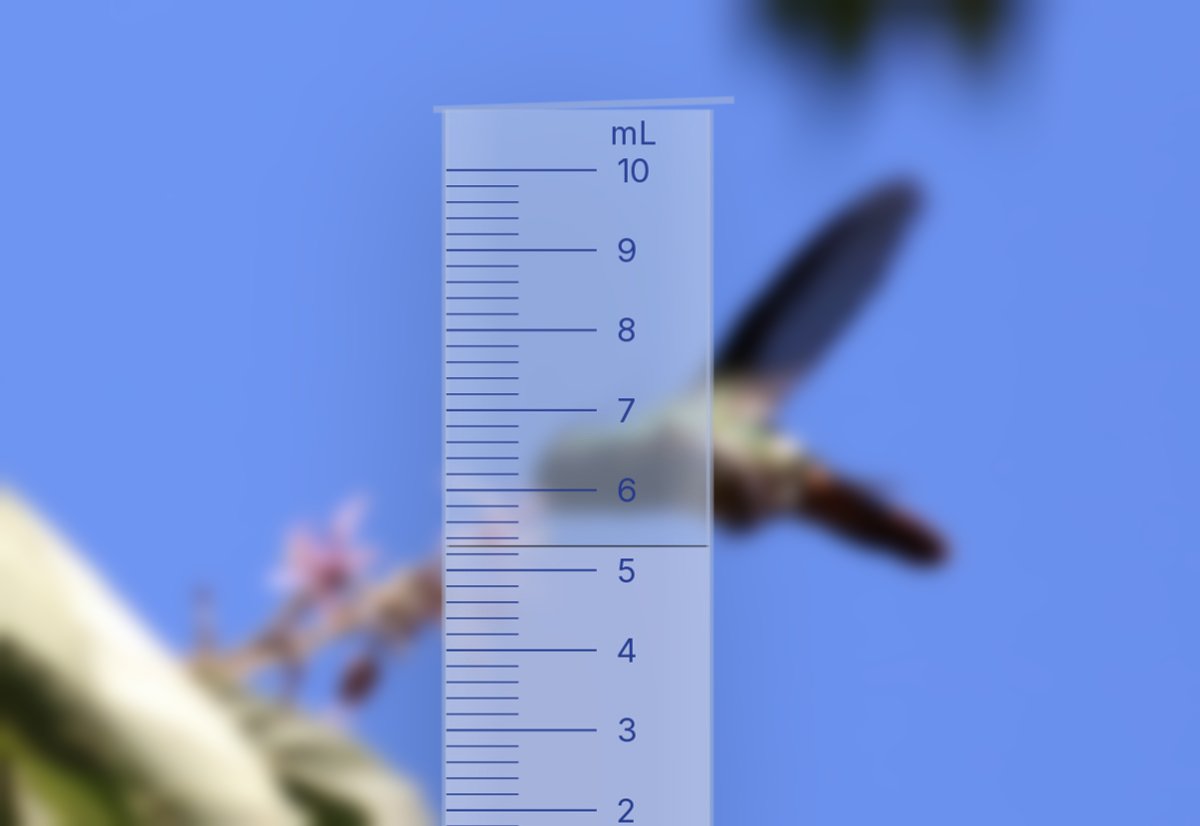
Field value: 5.3 mL
